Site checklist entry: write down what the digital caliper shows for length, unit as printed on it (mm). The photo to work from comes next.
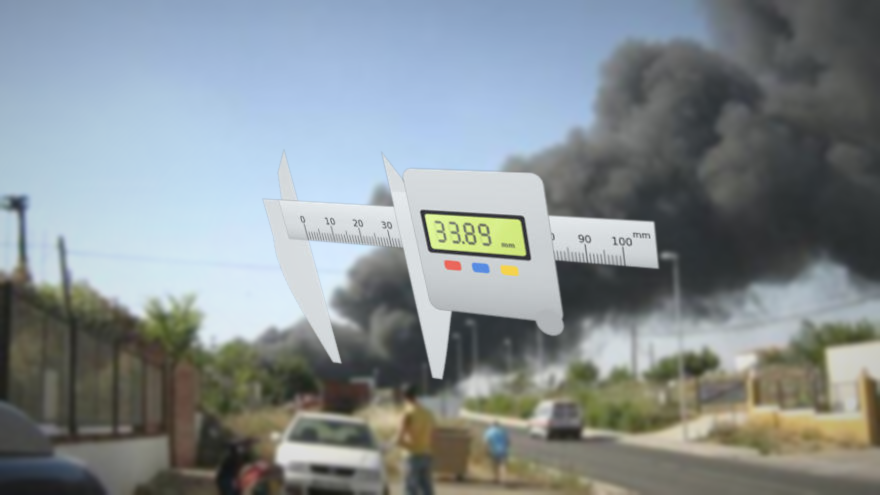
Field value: 33.89 mm
